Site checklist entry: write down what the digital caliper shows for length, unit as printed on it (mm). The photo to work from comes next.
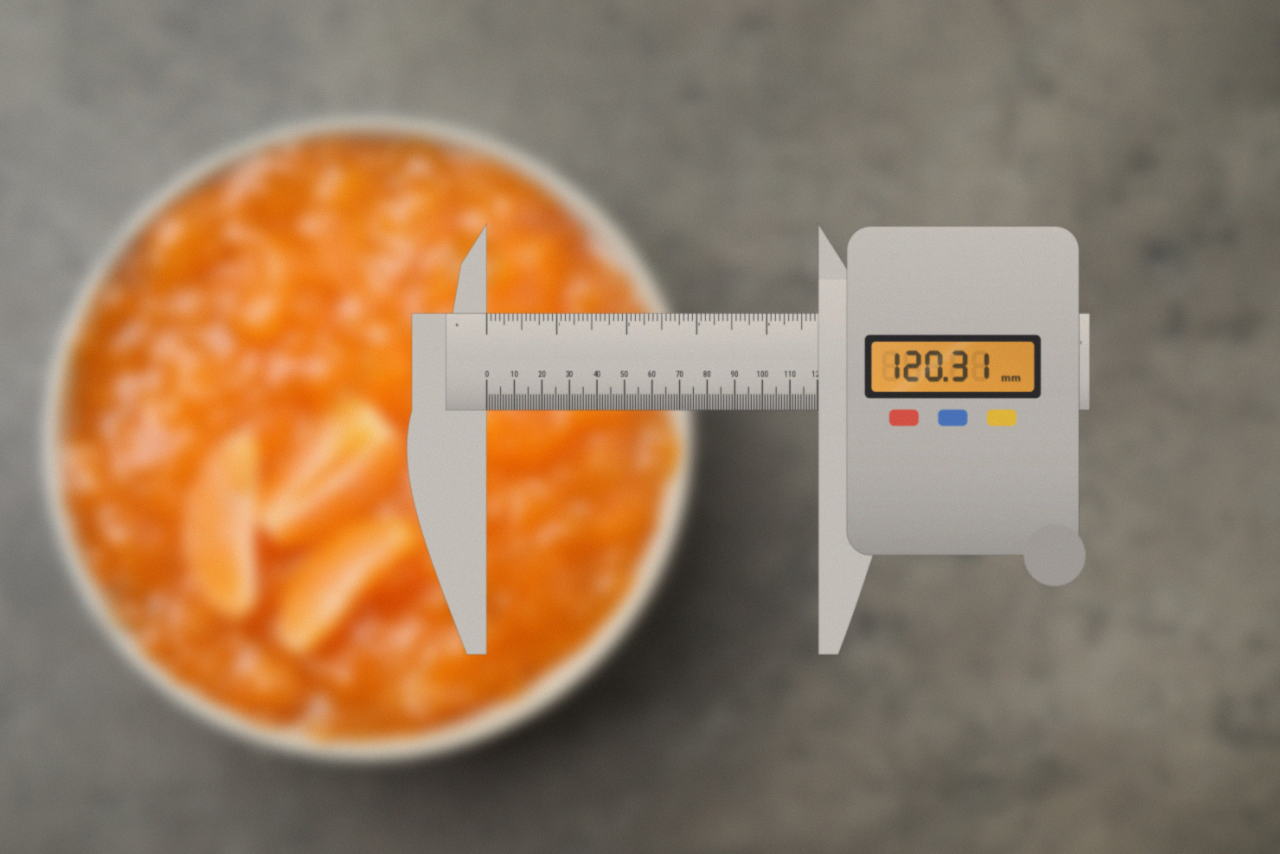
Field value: 120.31 mm
